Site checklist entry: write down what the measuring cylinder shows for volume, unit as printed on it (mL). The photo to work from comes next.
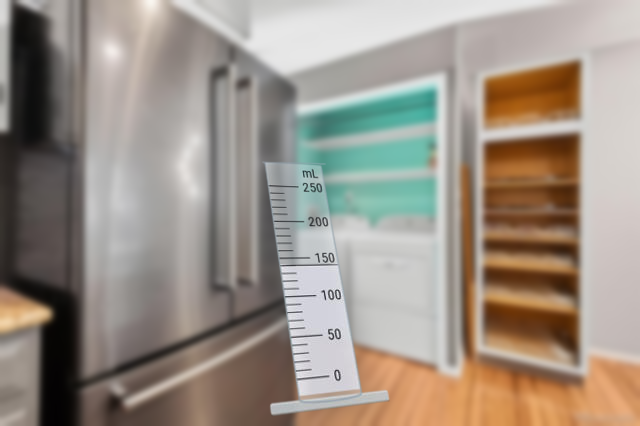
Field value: 140 mL
